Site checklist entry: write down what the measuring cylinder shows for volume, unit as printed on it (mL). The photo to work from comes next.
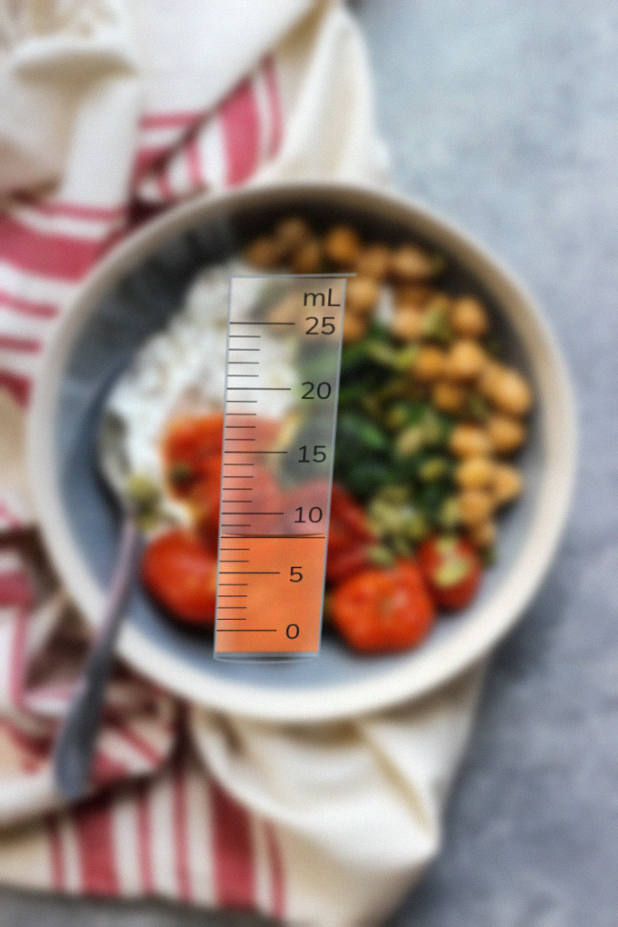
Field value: 8 mL
